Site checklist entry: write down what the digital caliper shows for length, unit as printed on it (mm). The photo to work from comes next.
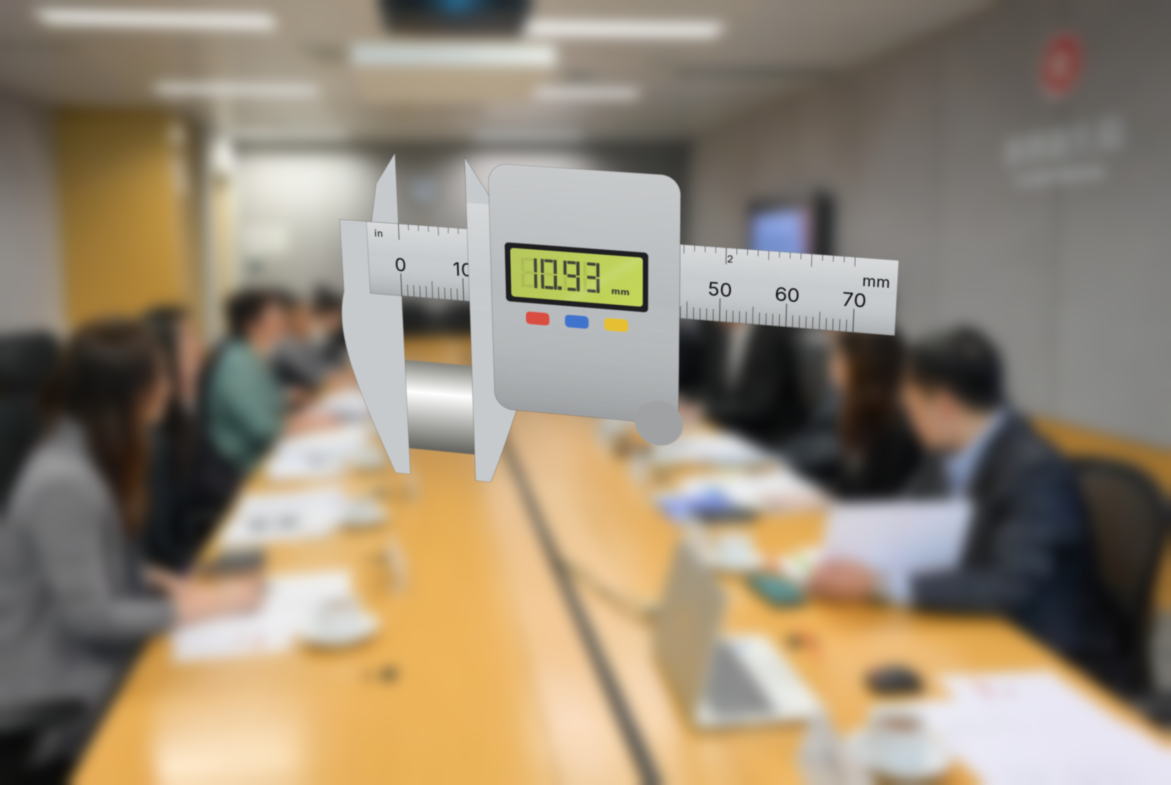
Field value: 10.93 mm
